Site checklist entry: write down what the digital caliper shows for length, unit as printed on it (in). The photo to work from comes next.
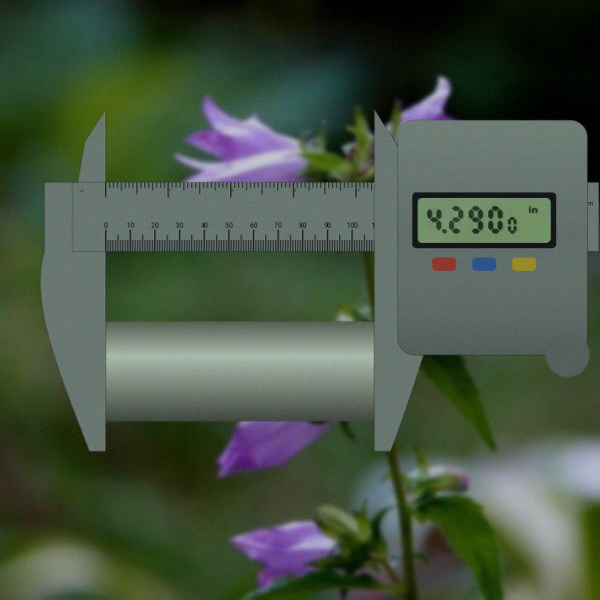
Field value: 4.2900 in
